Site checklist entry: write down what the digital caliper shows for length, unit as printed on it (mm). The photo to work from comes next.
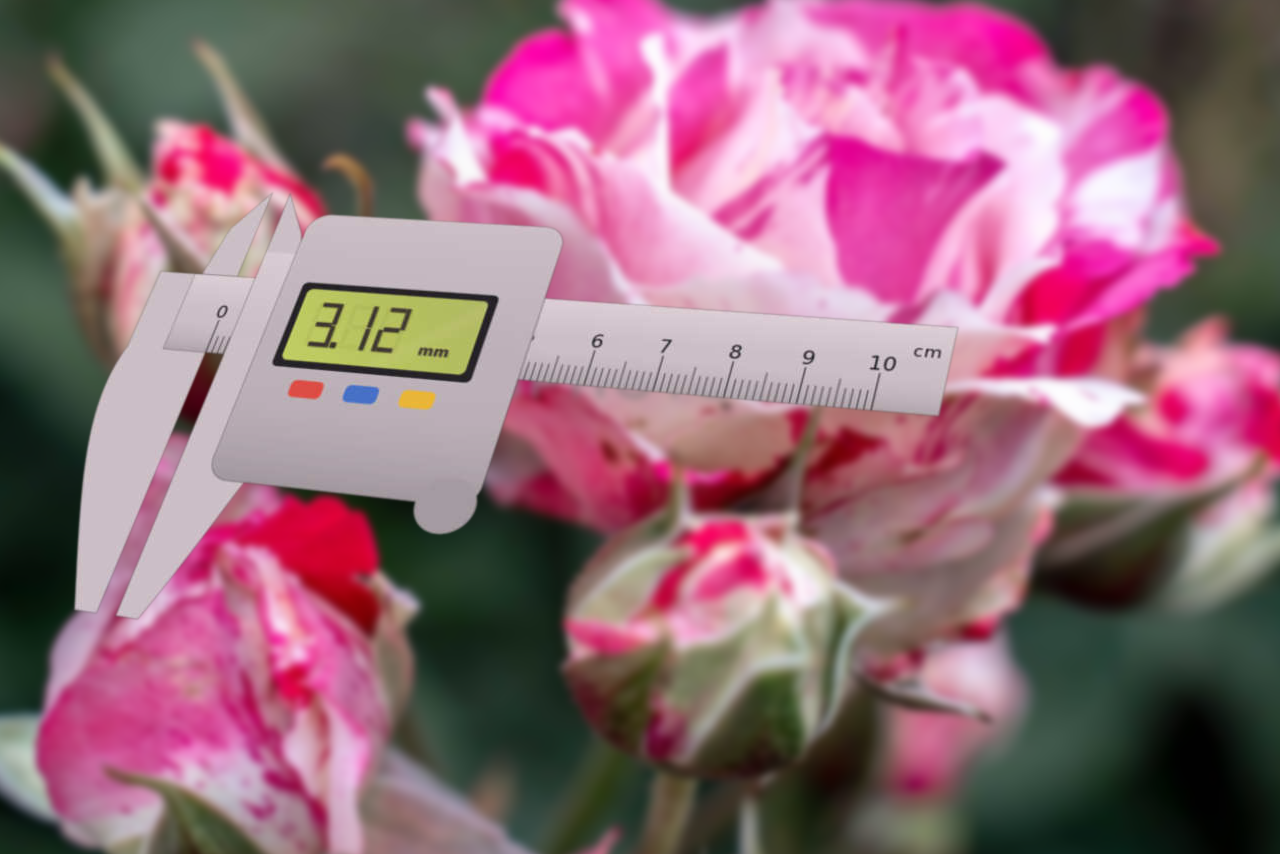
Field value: 3.12 mm
